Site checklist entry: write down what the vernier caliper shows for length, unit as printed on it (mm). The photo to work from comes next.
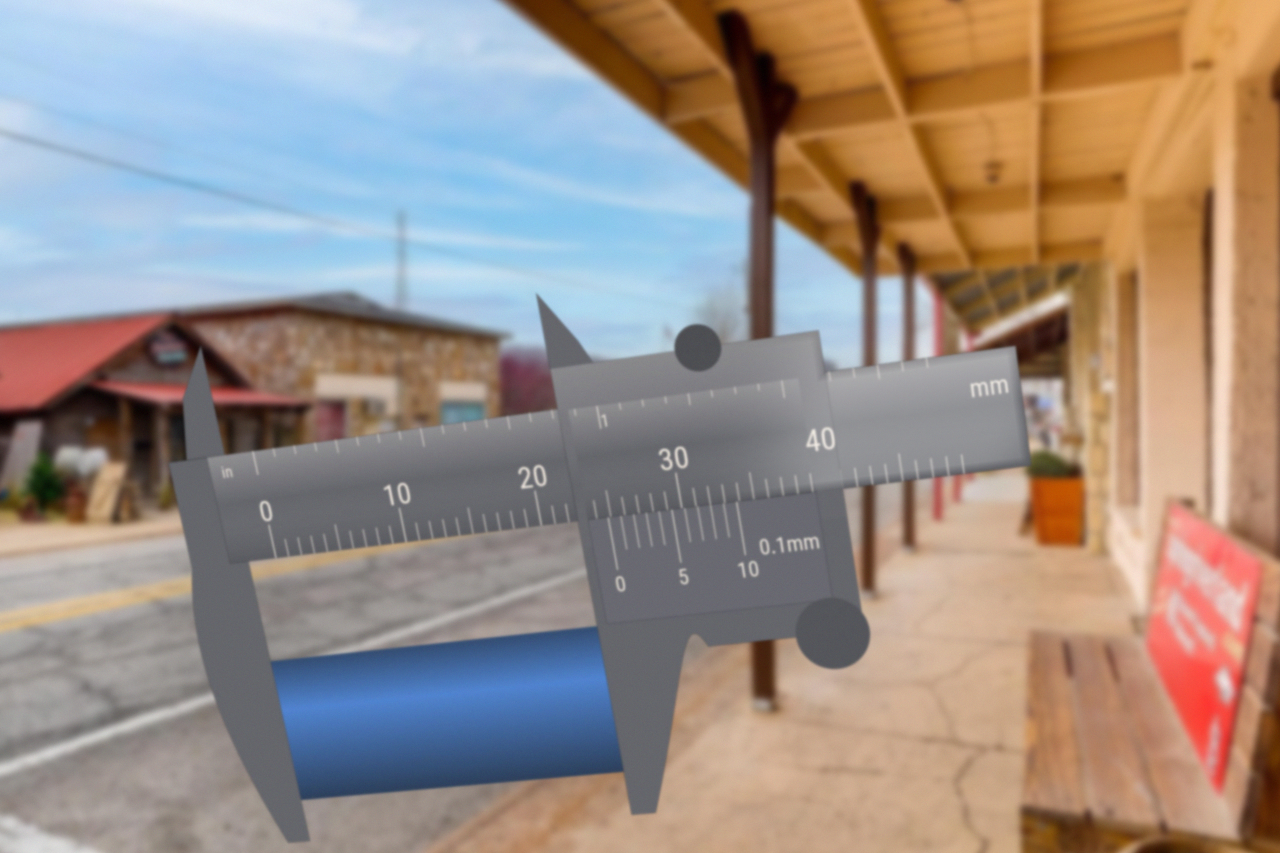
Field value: 24.8 mm
